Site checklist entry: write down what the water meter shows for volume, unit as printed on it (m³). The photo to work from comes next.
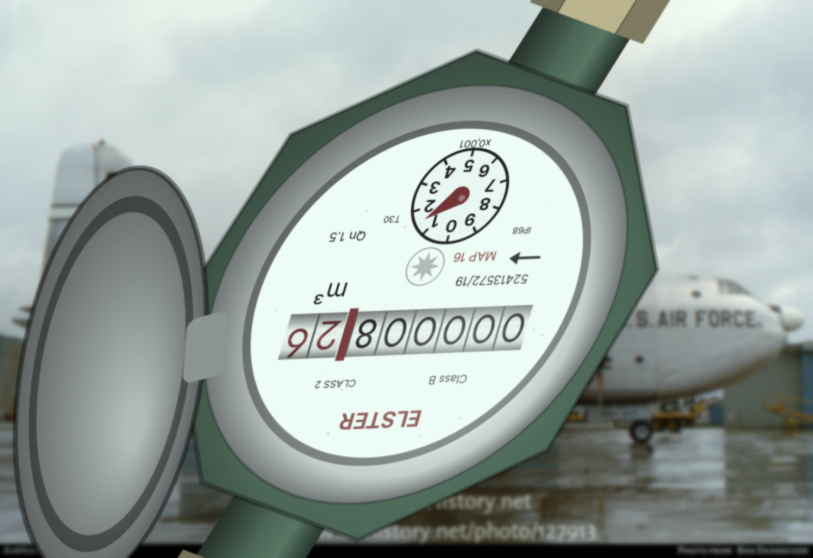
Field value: 8.261 m³
